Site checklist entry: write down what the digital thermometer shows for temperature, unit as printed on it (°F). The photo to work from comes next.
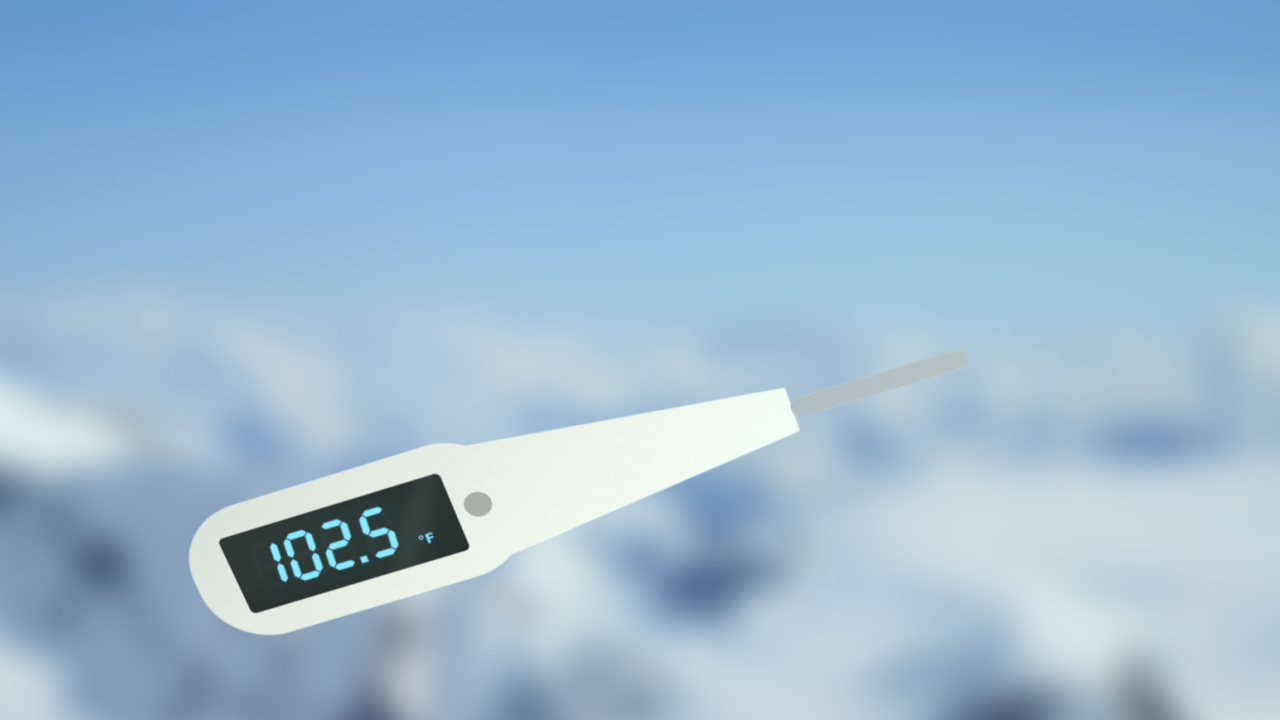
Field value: 102.5 °F
